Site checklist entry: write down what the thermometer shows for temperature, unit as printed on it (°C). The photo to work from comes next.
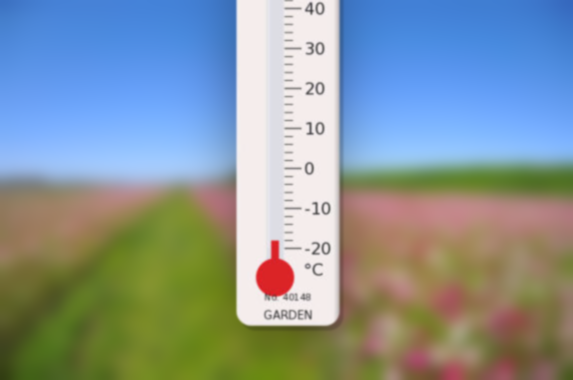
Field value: -18 °C
